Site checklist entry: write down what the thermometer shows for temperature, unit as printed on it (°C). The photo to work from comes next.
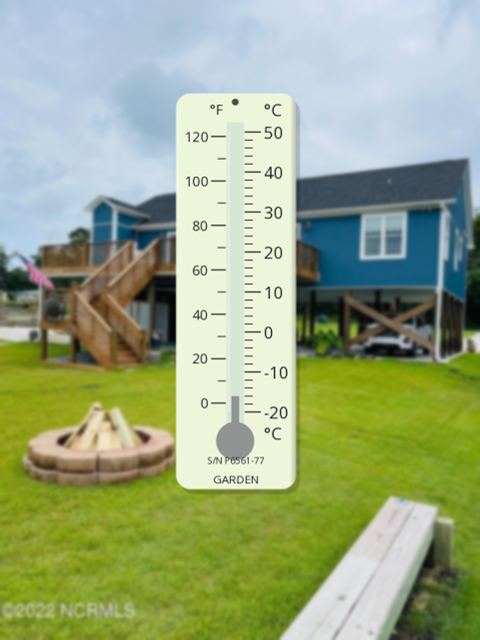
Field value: -16 °C
